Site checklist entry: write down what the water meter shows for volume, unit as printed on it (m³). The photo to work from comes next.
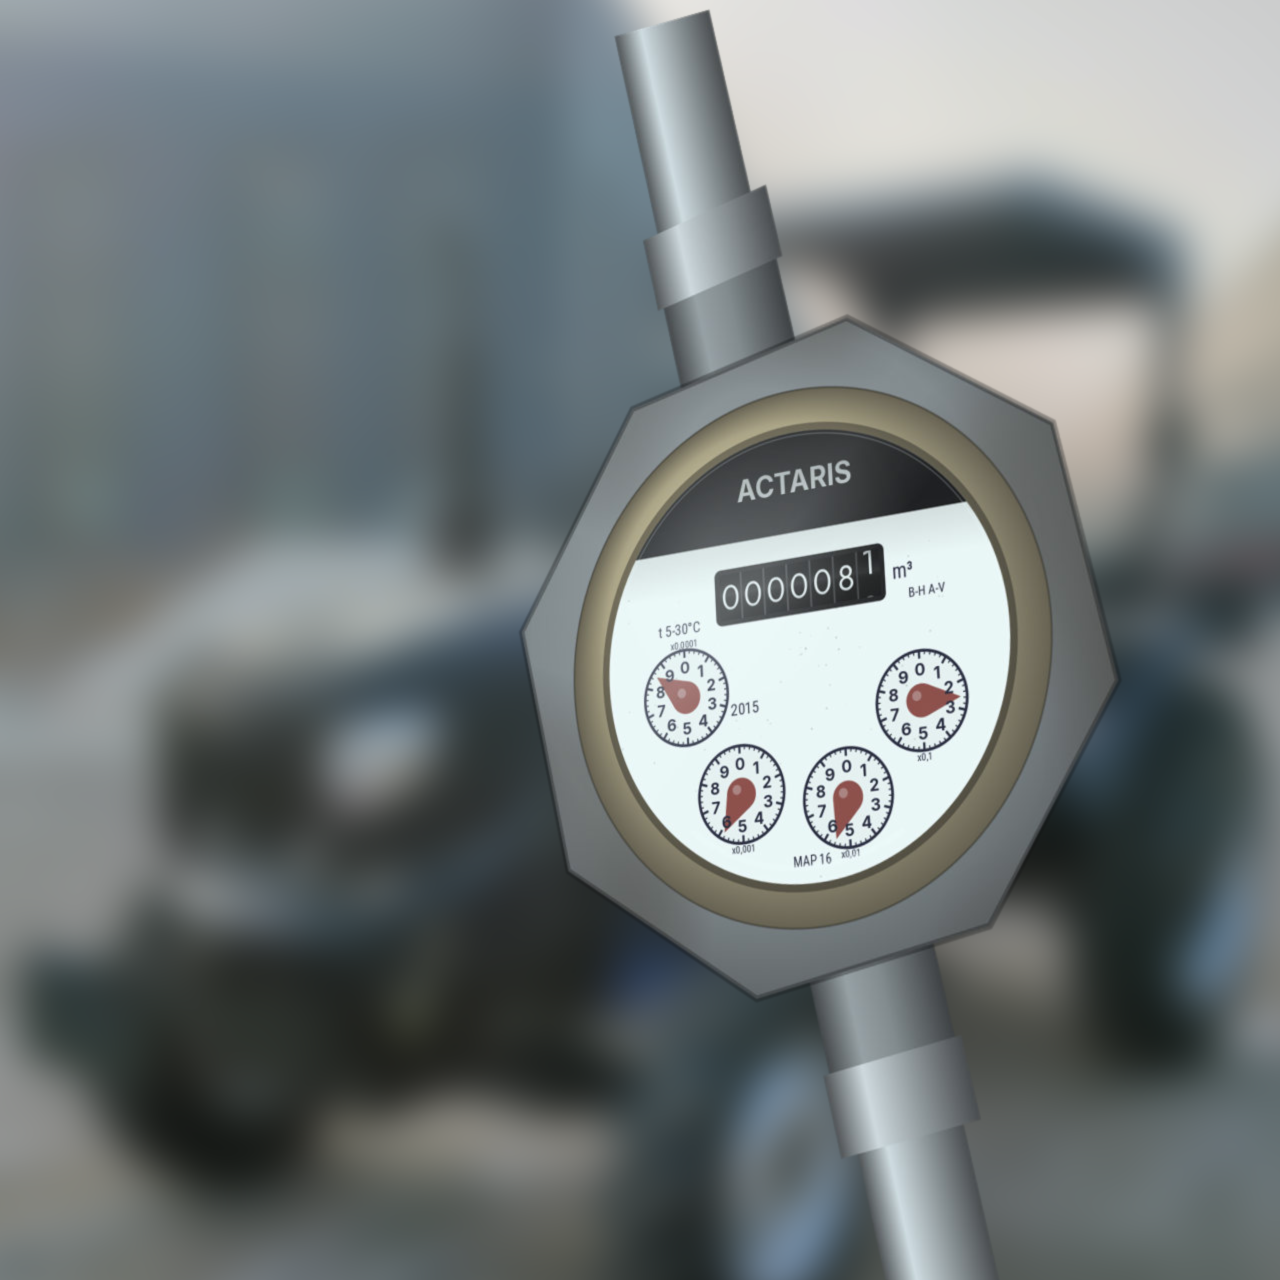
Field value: 81.2558 m³
